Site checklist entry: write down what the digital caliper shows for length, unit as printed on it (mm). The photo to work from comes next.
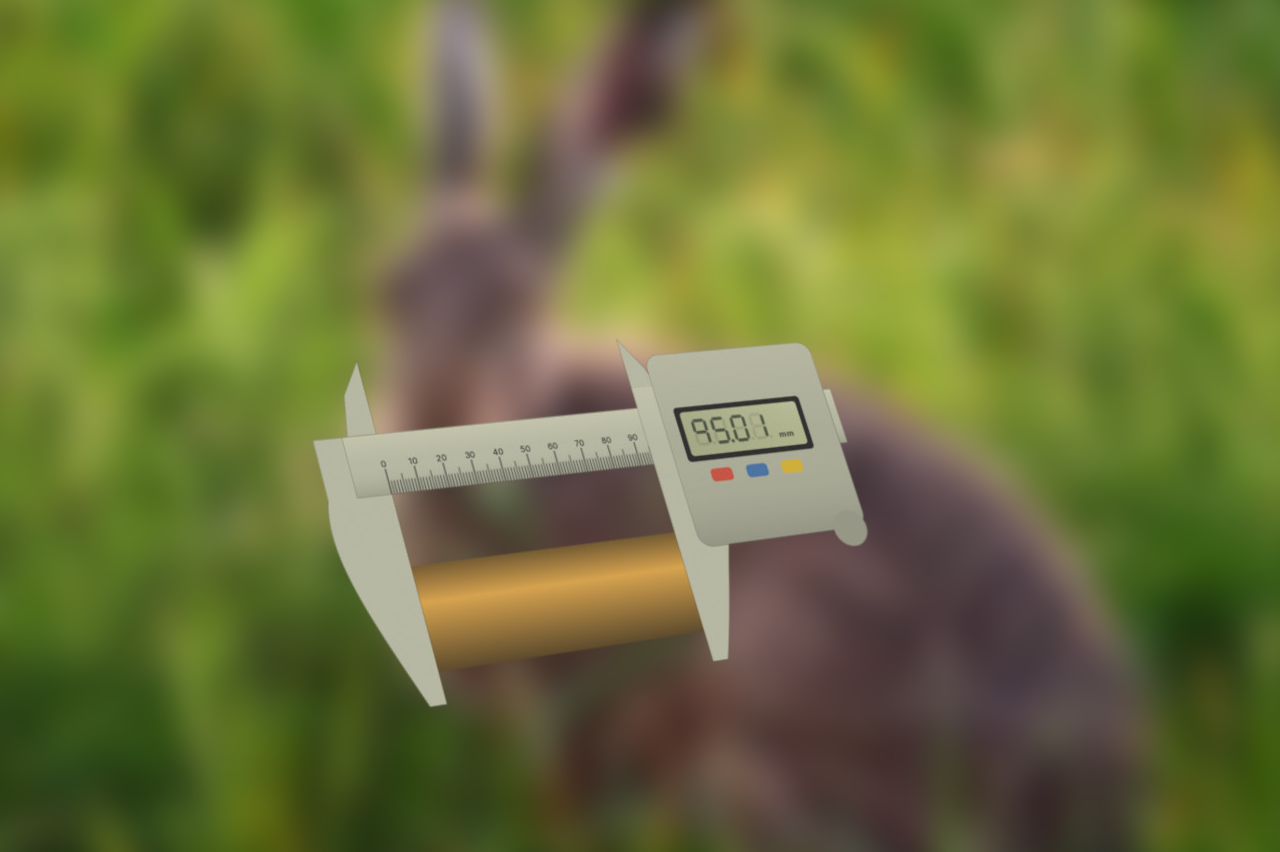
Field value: 95.01 mm
